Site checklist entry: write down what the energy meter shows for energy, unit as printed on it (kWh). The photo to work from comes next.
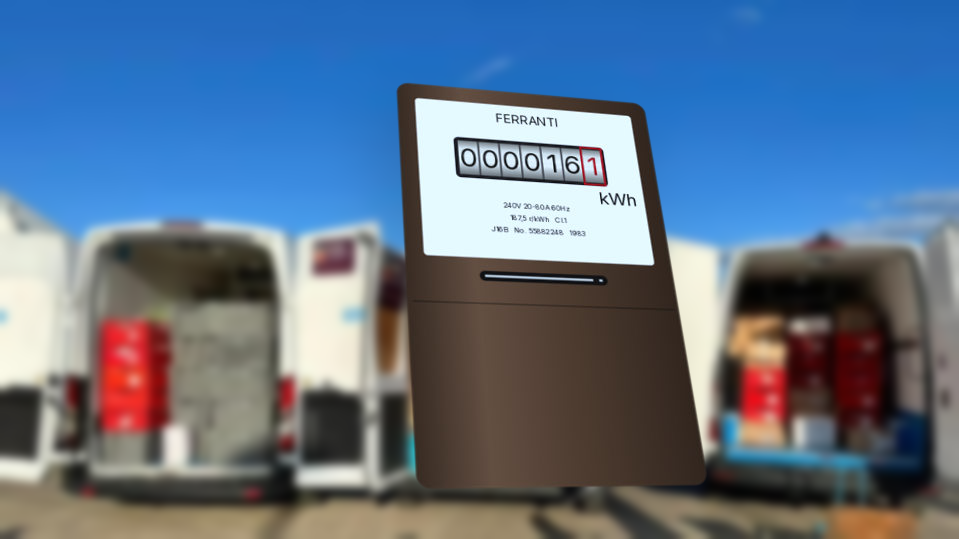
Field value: 16.1 kWh
